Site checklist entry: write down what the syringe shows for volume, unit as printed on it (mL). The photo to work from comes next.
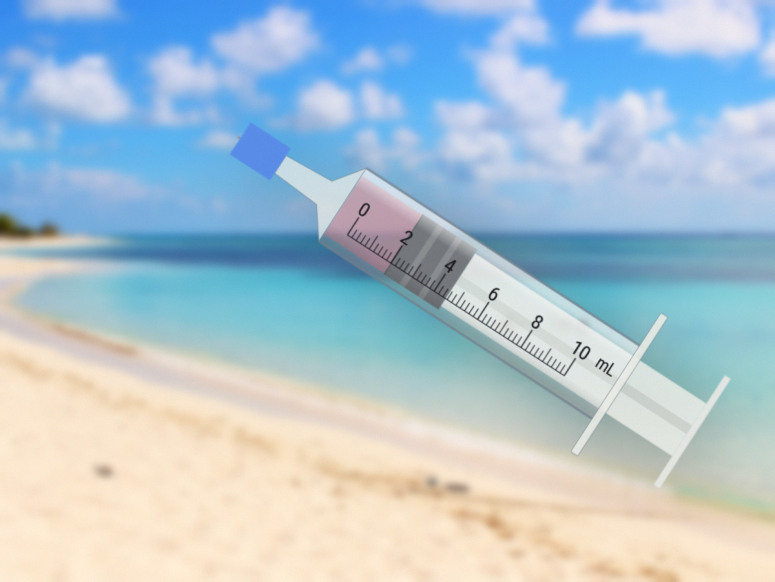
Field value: 2 mL
